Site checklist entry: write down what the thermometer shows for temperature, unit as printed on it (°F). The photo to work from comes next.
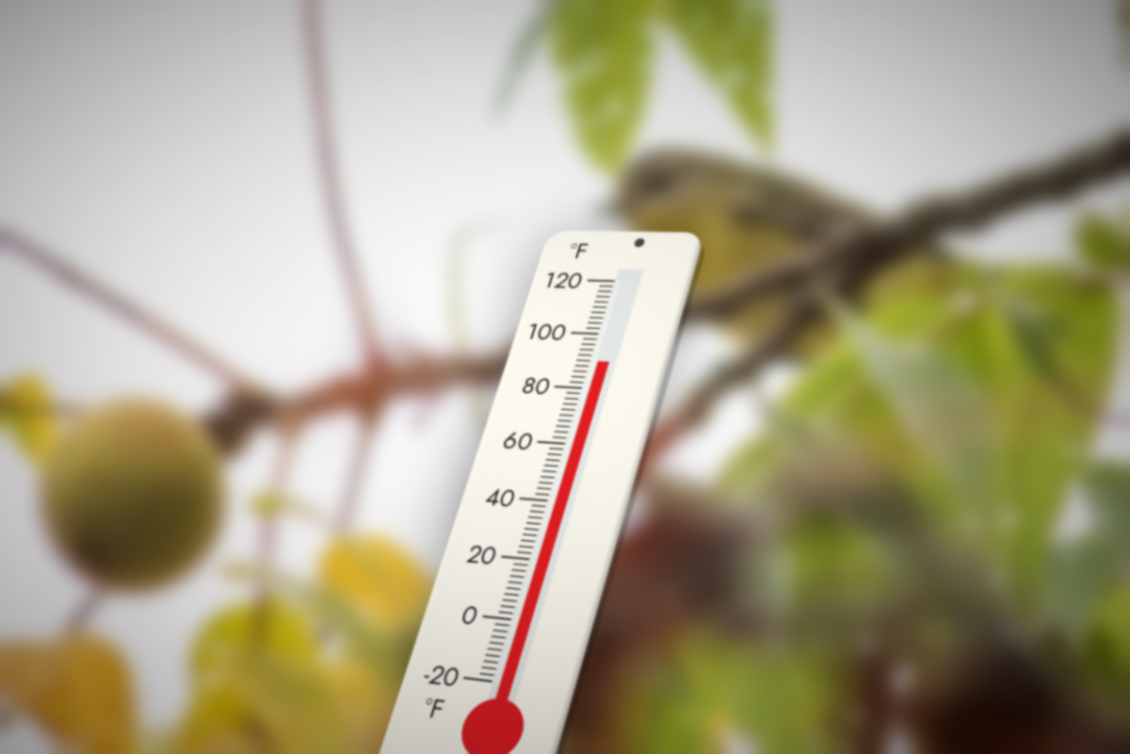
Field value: 90 °F
